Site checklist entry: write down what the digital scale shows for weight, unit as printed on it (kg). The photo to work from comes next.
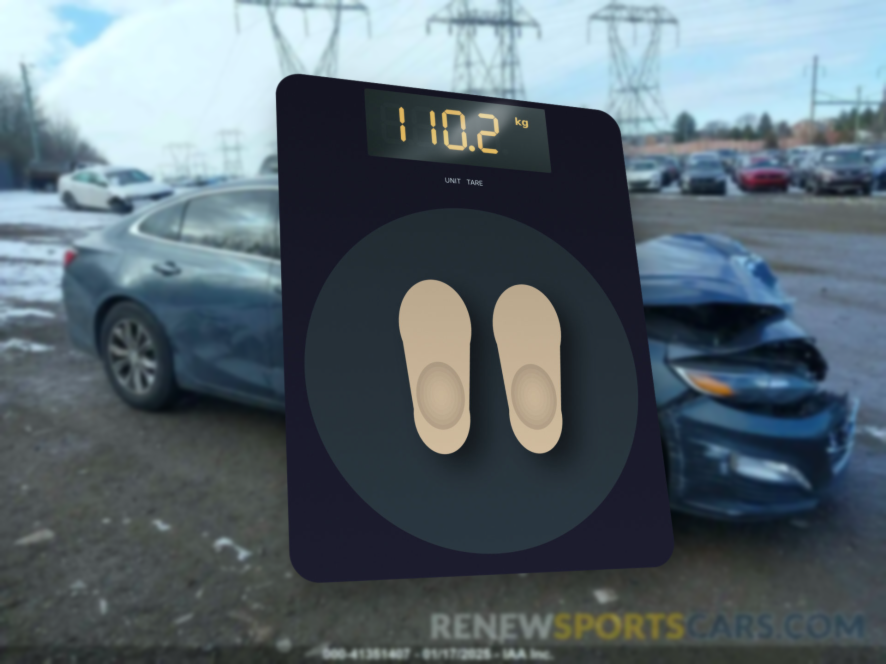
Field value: 110.2 kg
